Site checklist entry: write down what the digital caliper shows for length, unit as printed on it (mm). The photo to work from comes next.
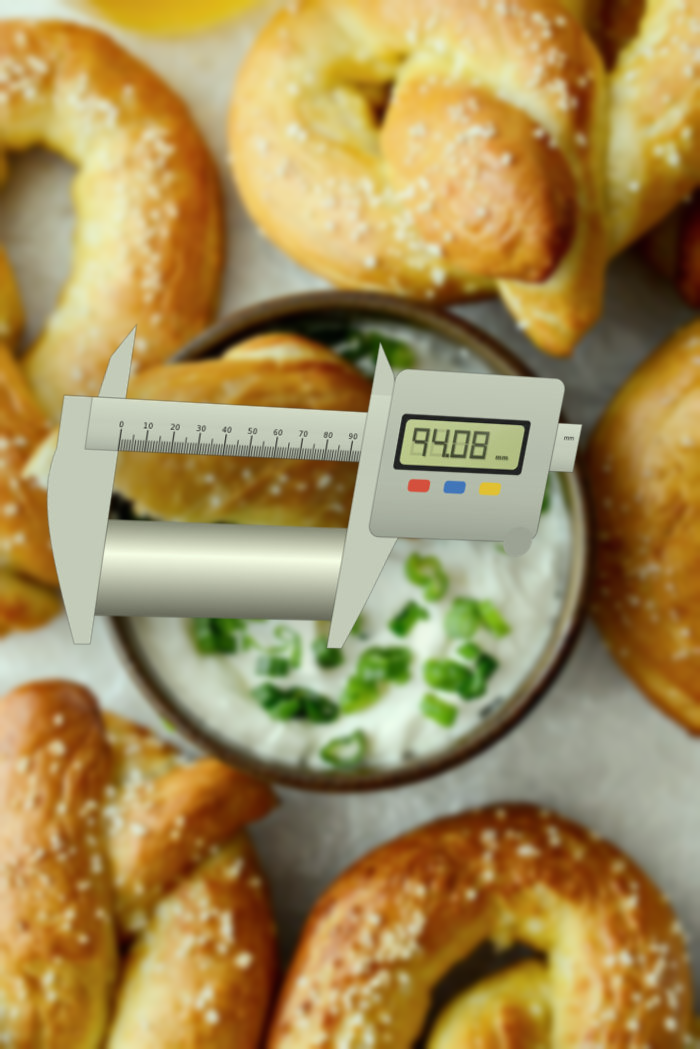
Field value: 94.08 mm
